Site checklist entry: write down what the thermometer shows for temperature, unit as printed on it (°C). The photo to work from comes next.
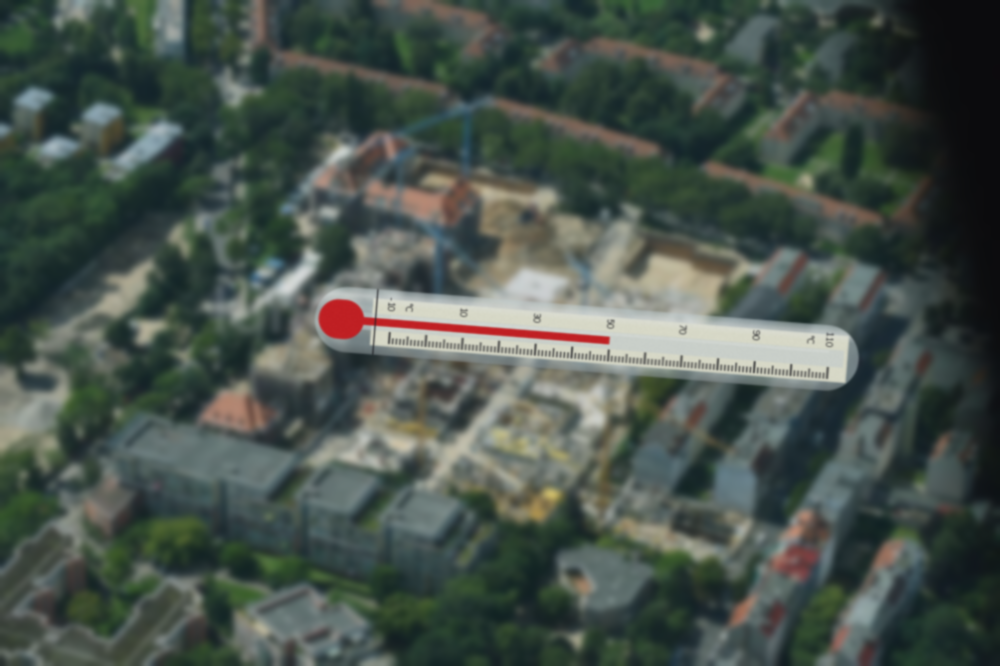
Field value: 50 °C
